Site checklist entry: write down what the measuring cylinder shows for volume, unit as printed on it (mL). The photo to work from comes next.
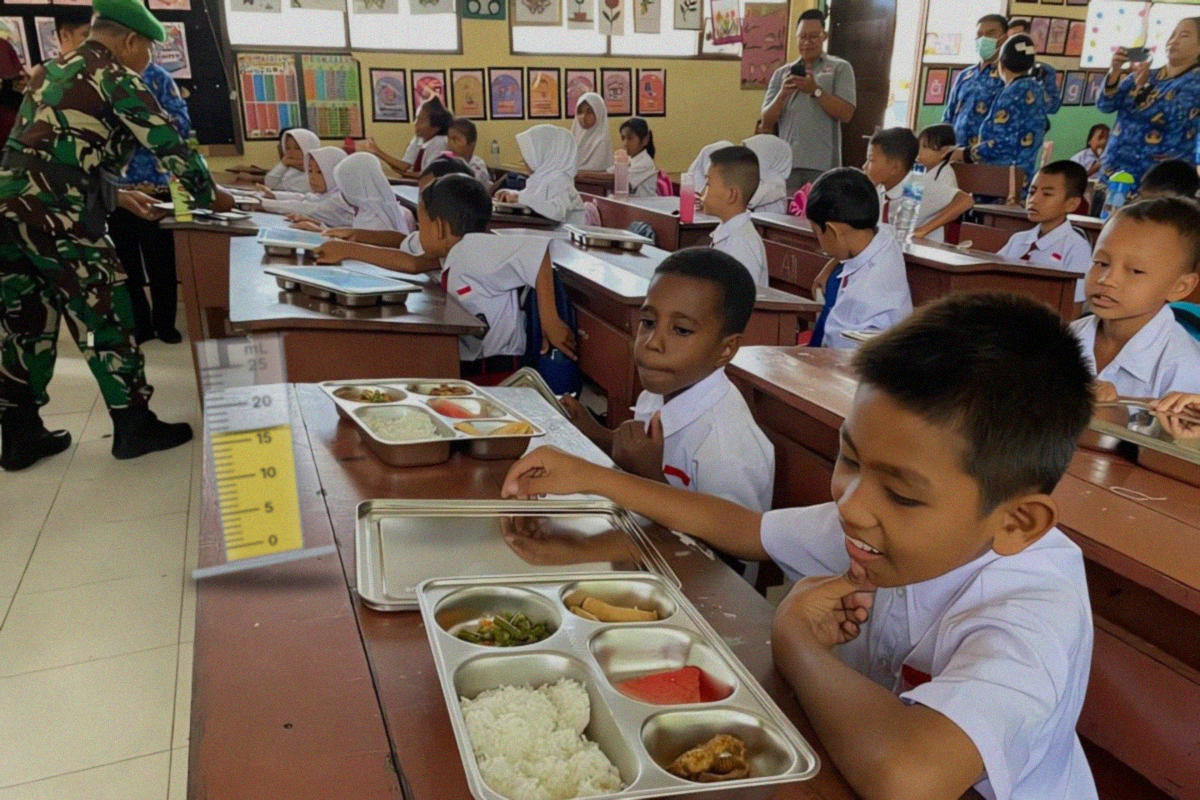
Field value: 16 mL
